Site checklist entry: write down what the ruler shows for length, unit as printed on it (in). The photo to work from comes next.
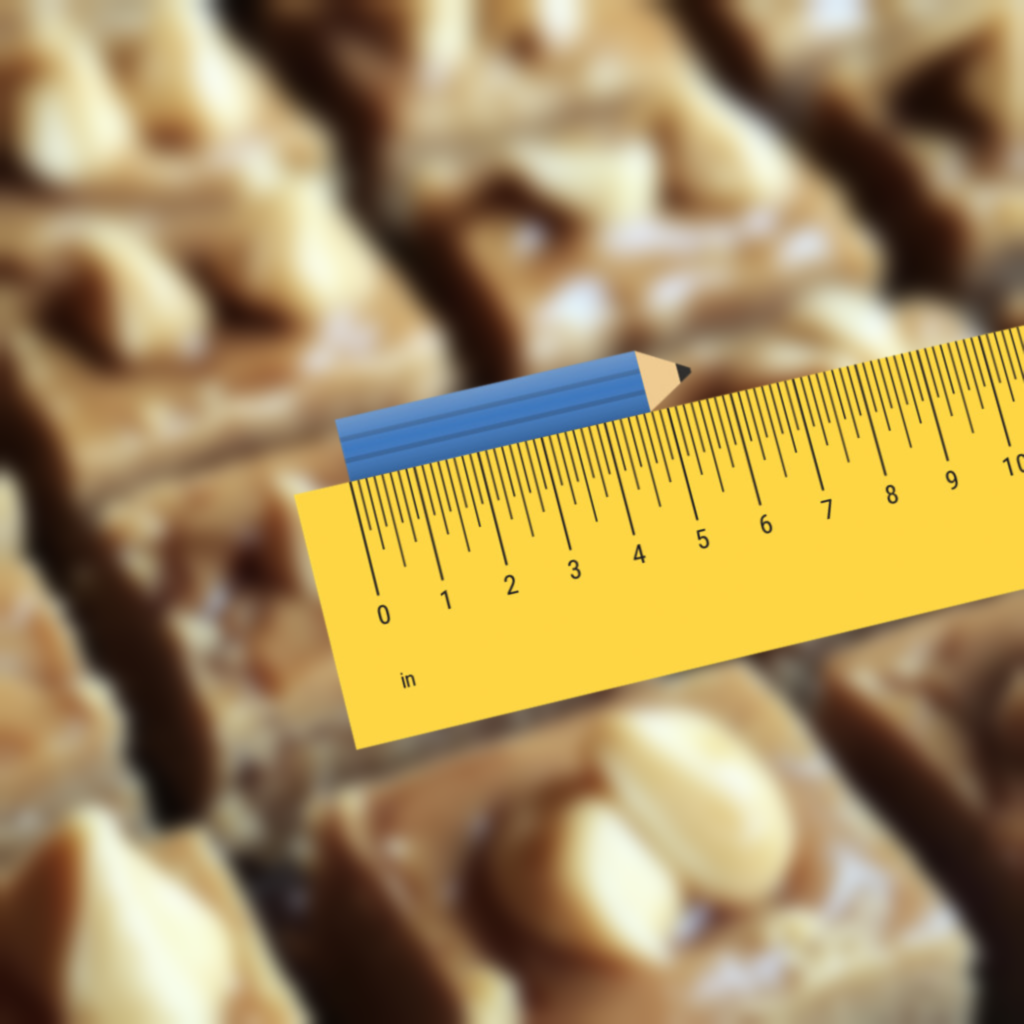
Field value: 5.5 in
